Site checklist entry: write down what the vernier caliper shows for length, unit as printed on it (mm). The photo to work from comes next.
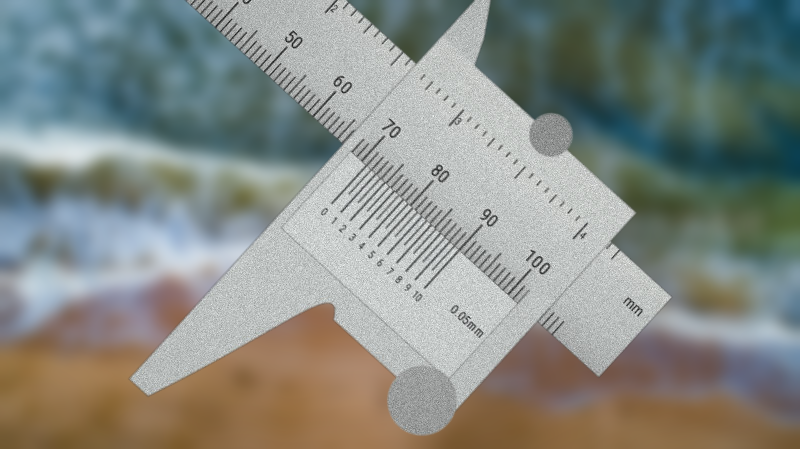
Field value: 71.0 mm
